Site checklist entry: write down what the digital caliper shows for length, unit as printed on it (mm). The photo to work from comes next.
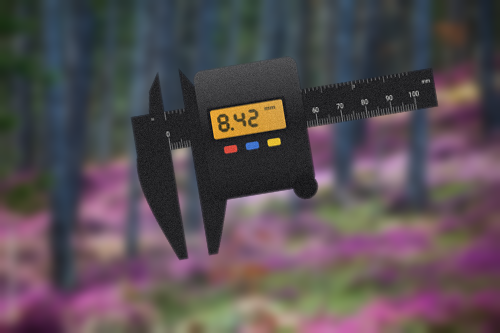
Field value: 8.42 mm
